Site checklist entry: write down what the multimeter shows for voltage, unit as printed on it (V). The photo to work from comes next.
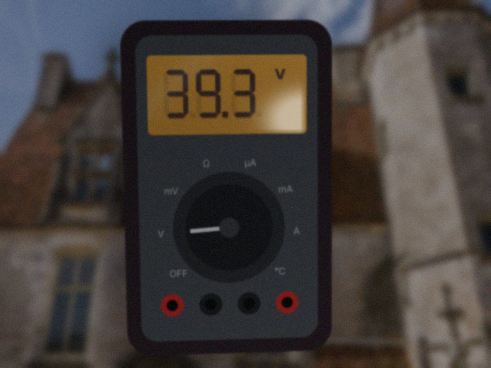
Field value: 39.3 V
